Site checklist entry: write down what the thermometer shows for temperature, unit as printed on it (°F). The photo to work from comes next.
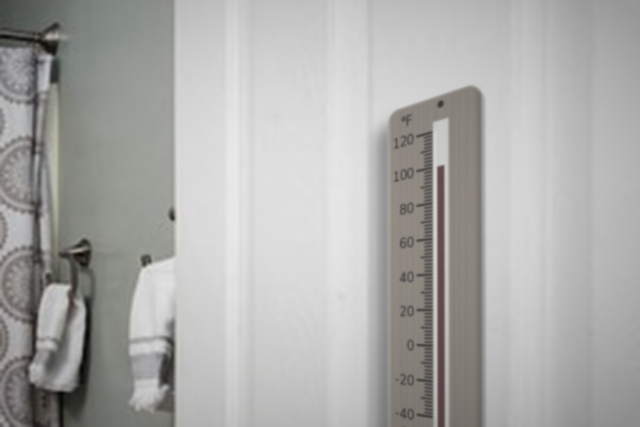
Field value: 100 °F
